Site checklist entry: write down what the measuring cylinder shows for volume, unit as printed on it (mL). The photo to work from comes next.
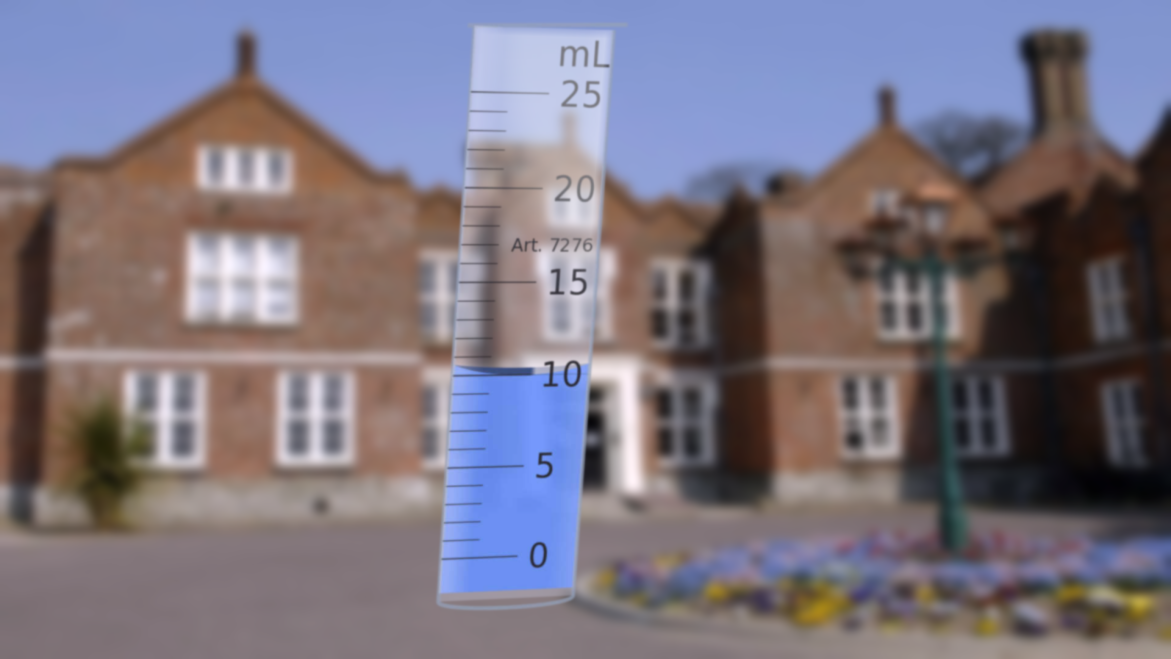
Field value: 10 mL
